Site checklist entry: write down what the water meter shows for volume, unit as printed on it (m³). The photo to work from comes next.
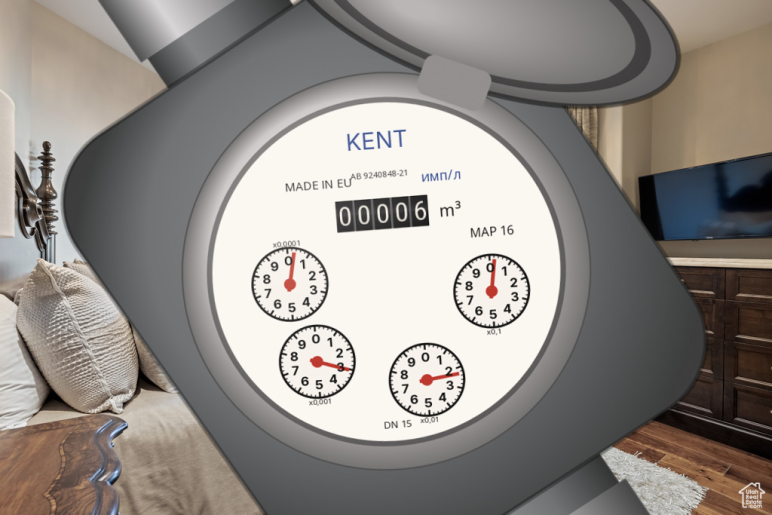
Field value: 6.0230 m³
